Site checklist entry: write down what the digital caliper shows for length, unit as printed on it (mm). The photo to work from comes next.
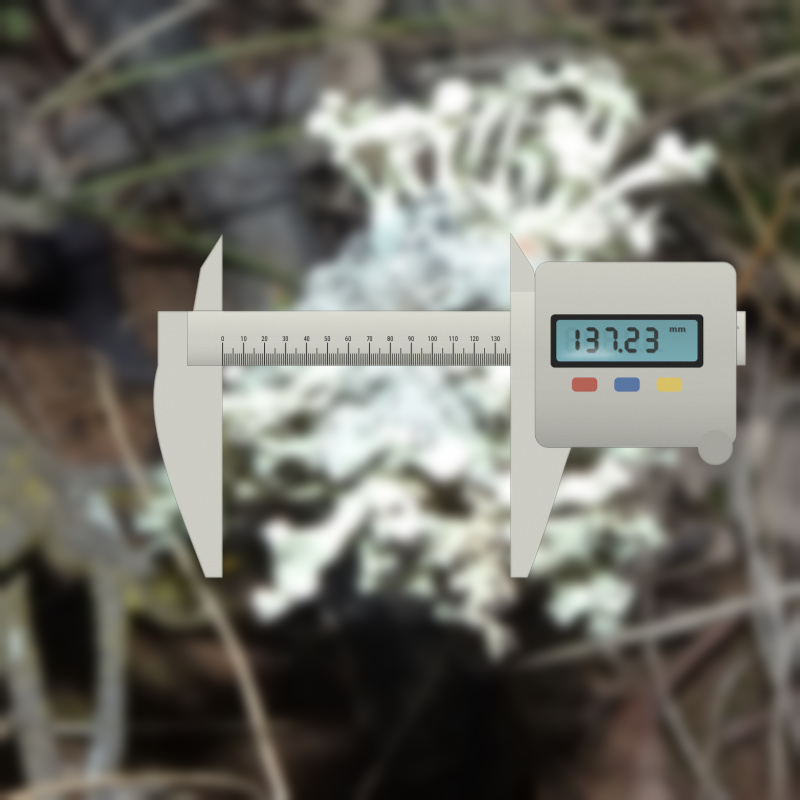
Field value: 137.23 mm
